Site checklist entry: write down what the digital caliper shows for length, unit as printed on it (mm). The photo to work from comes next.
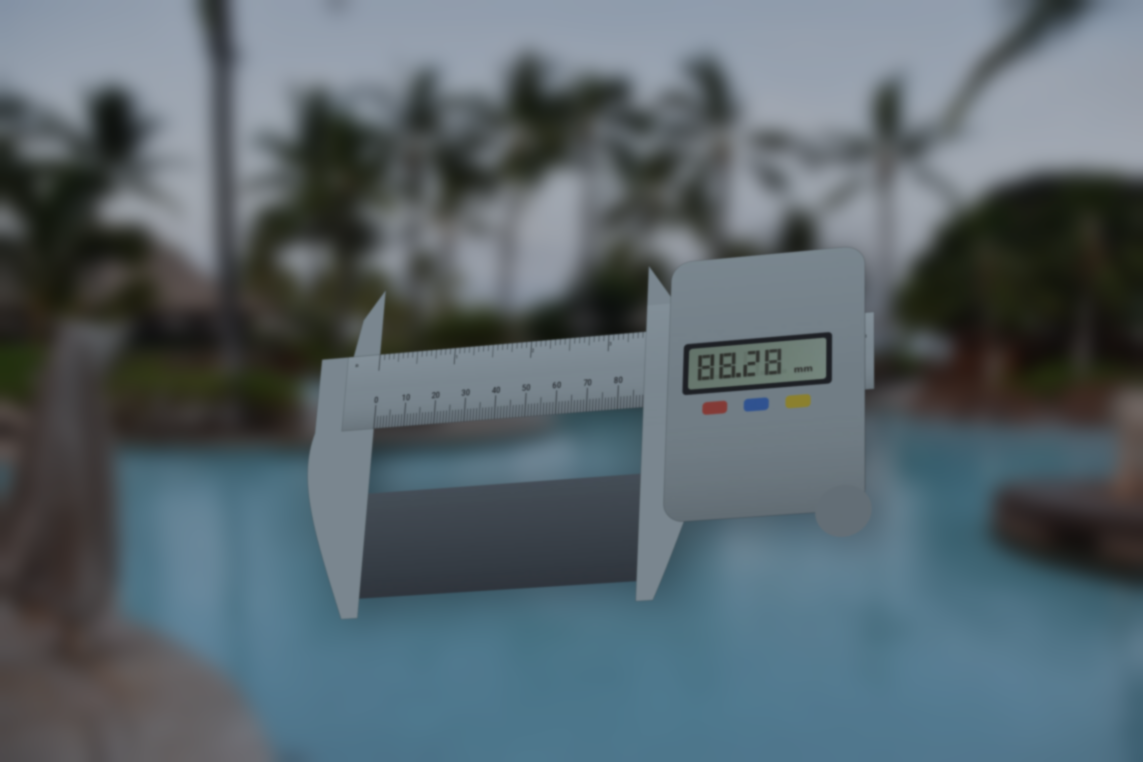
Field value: 88.28 mm
